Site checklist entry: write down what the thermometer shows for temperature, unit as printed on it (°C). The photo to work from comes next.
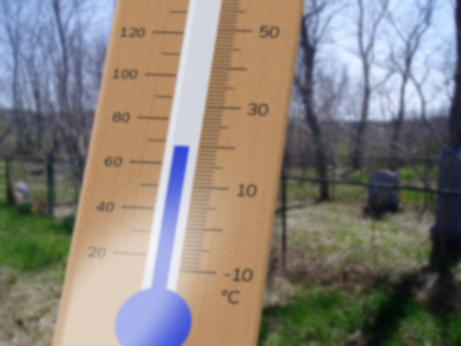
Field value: 20 °C
